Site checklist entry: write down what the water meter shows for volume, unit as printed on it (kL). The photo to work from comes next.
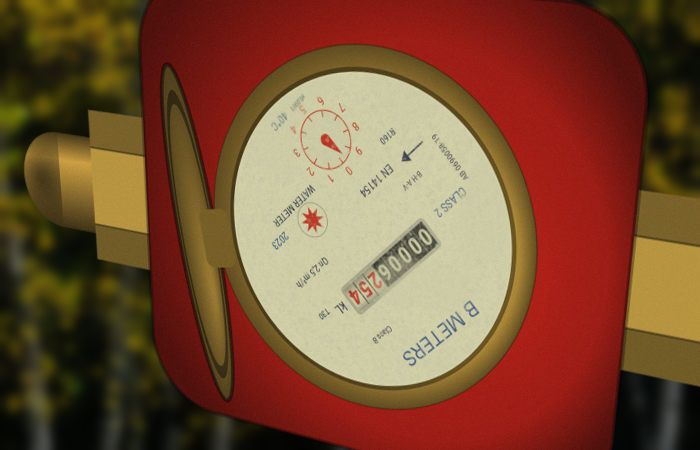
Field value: 6.2539 kL
